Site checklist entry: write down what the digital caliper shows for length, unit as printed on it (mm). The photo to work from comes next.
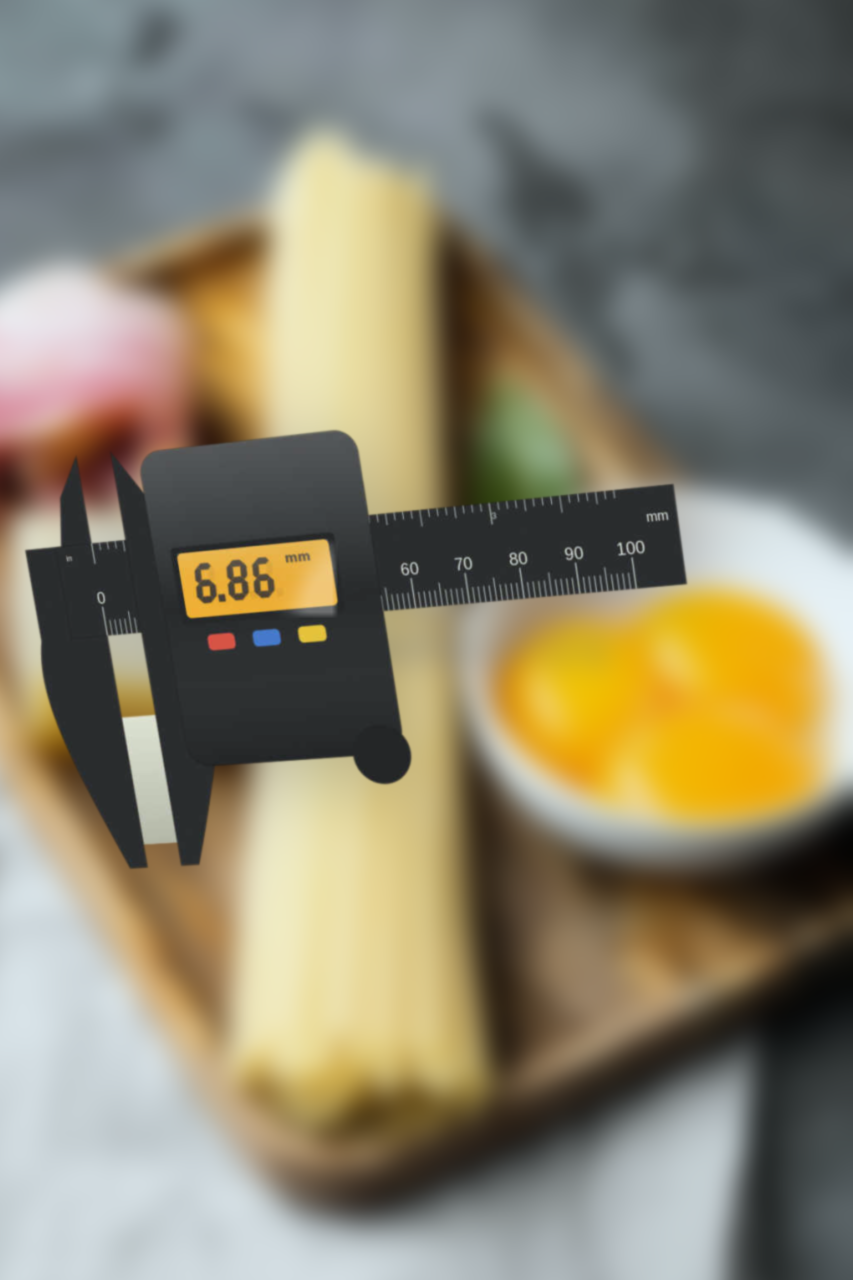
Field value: 6.86 mm
